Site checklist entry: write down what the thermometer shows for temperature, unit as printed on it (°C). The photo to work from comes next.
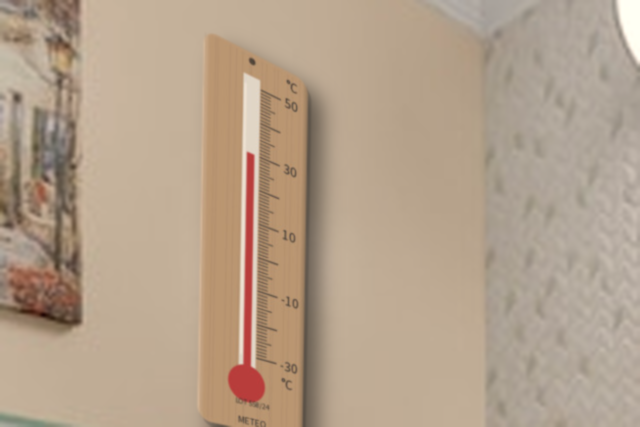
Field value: 30 °C
